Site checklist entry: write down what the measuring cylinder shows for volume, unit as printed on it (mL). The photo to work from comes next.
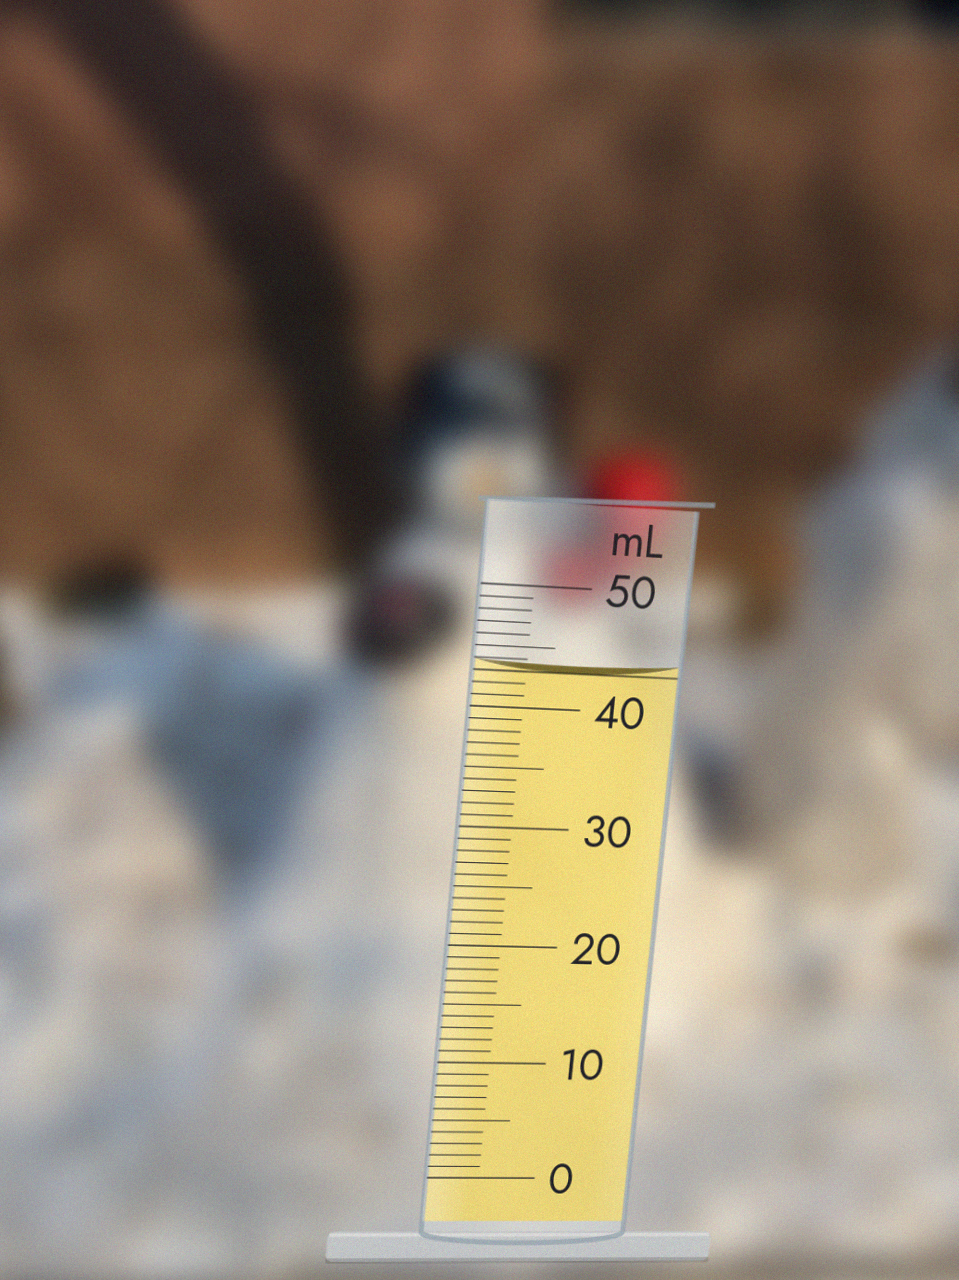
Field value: 43 mL
